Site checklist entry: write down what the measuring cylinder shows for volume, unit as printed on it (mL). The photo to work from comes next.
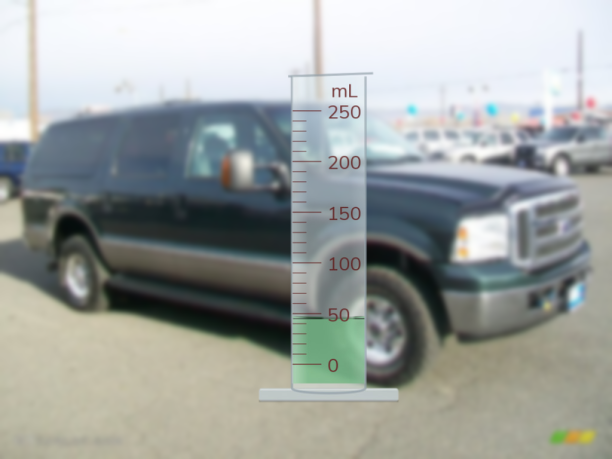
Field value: 45 mL
